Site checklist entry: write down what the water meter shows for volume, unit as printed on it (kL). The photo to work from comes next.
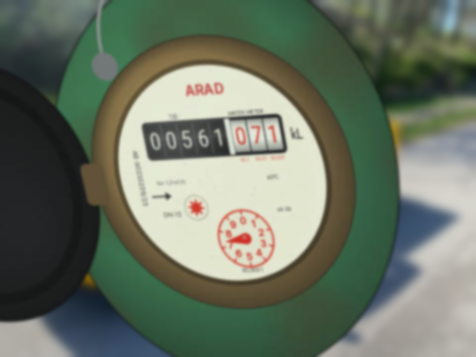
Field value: 561.0717 kL
